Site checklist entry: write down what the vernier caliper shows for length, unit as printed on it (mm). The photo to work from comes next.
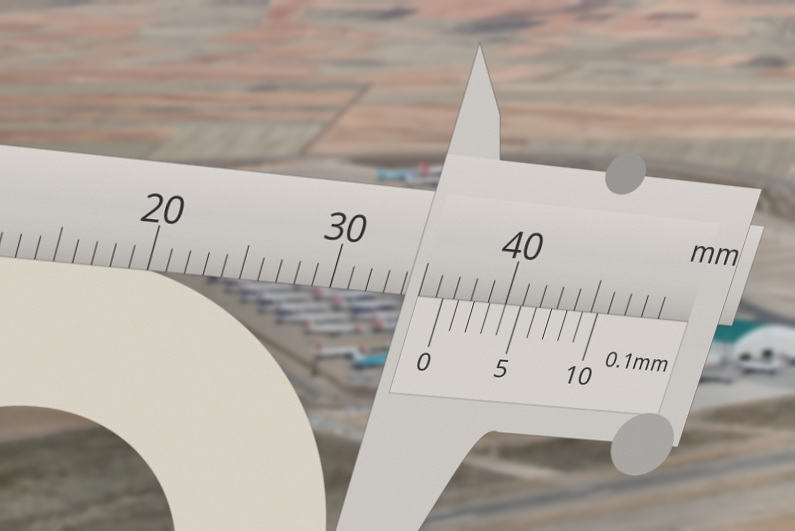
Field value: 36.4 mm
